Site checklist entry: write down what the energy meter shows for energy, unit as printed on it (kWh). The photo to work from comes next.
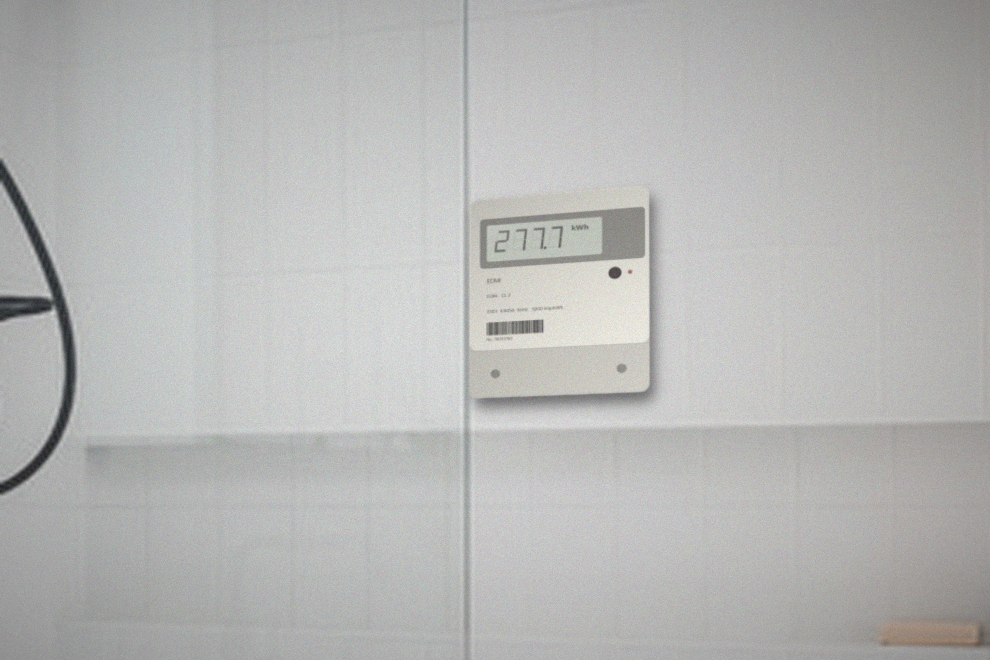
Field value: 277.7 kWh
